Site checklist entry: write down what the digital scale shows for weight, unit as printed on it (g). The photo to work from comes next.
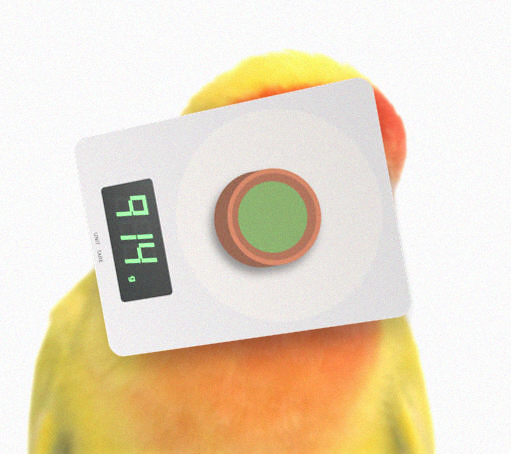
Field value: 914 g
